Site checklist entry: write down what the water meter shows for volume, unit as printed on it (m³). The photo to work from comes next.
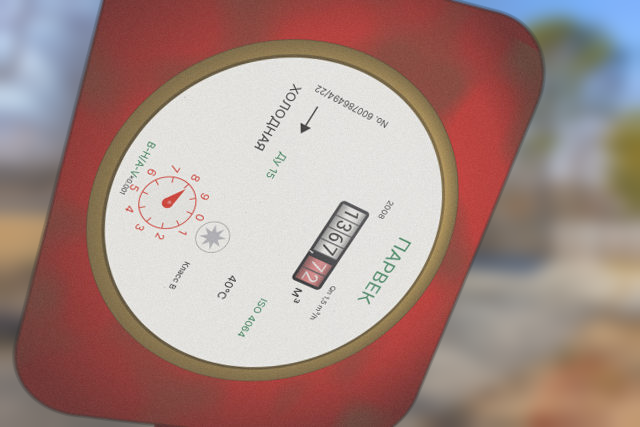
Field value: 1367.728 m³
